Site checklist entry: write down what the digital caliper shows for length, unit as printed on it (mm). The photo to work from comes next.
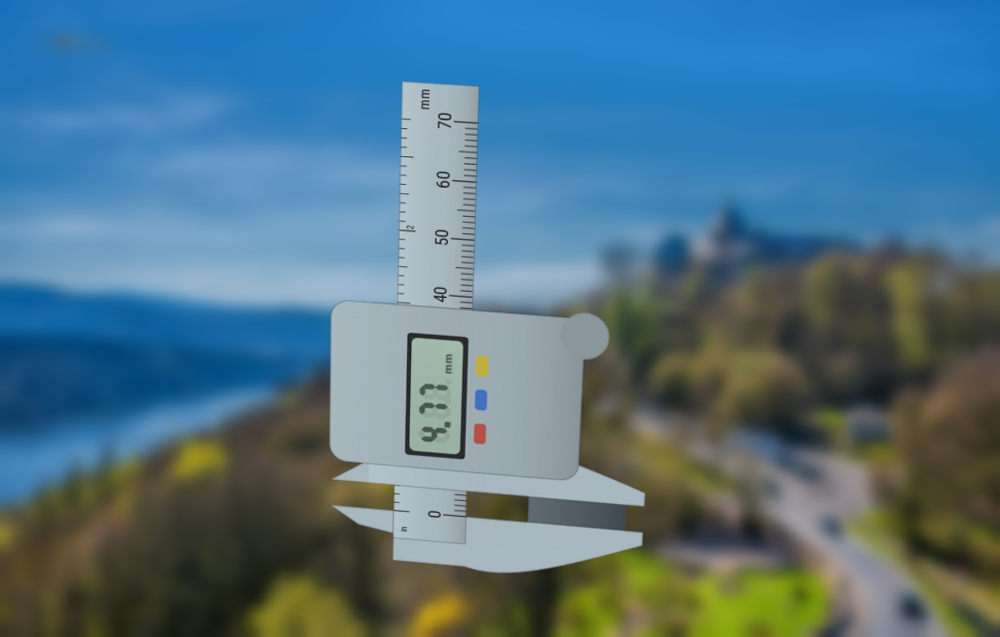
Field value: 4.77 mm
